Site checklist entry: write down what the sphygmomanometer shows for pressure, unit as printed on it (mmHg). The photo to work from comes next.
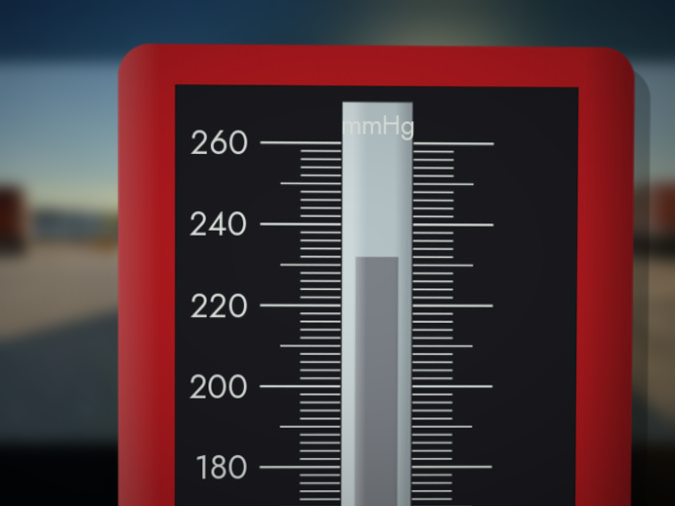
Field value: 232 mmHg
